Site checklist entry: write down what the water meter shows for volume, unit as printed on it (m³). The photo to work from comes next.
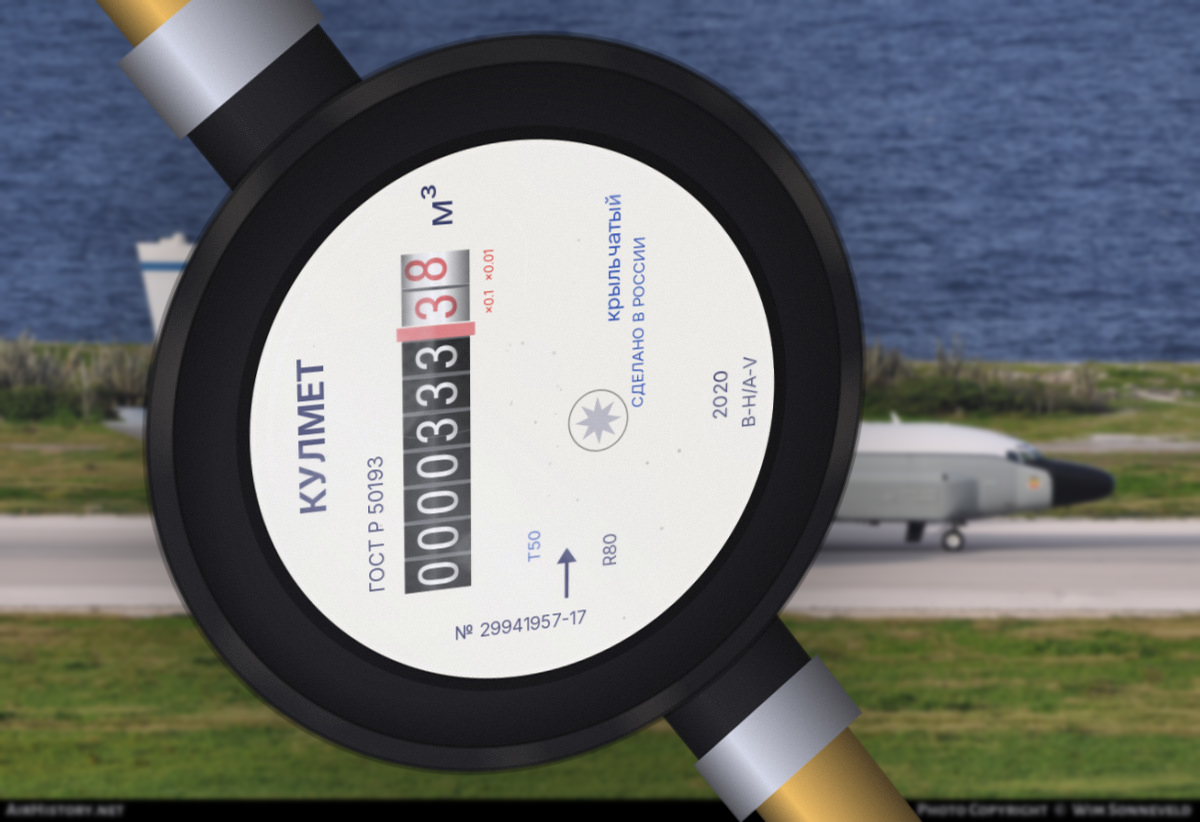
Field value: 333.38 m³
